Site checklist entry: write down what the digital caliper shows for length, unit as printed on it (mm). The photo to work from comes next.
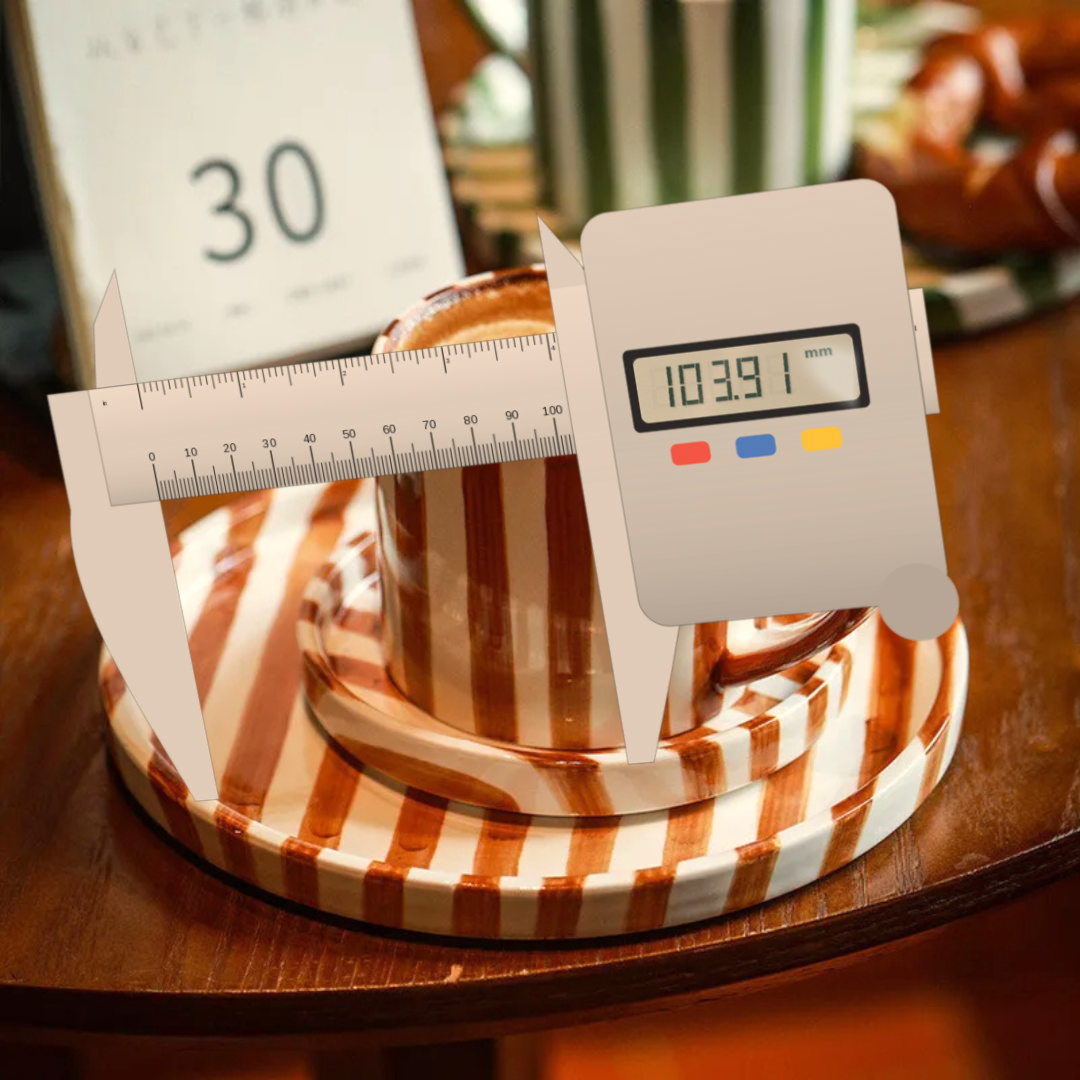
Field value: 103.91 mm
